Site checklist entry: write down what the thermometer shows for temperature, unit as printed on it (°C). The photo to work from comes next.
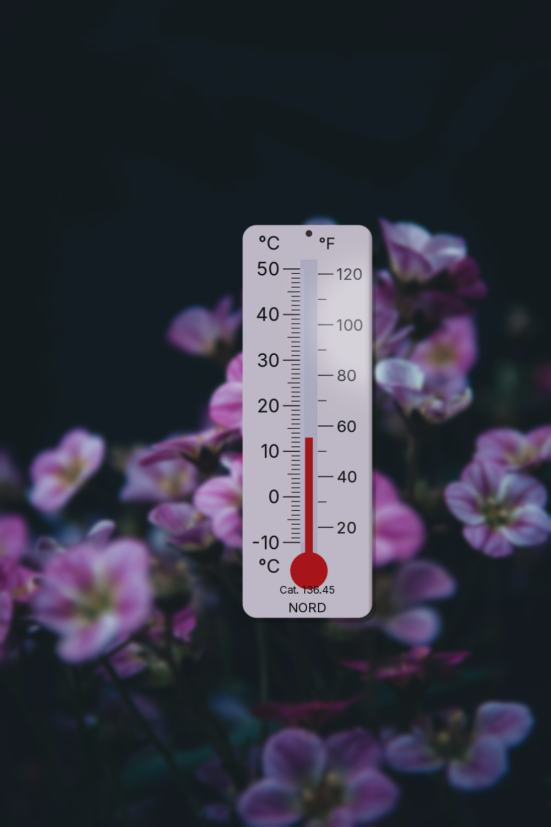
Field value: 13 °C
